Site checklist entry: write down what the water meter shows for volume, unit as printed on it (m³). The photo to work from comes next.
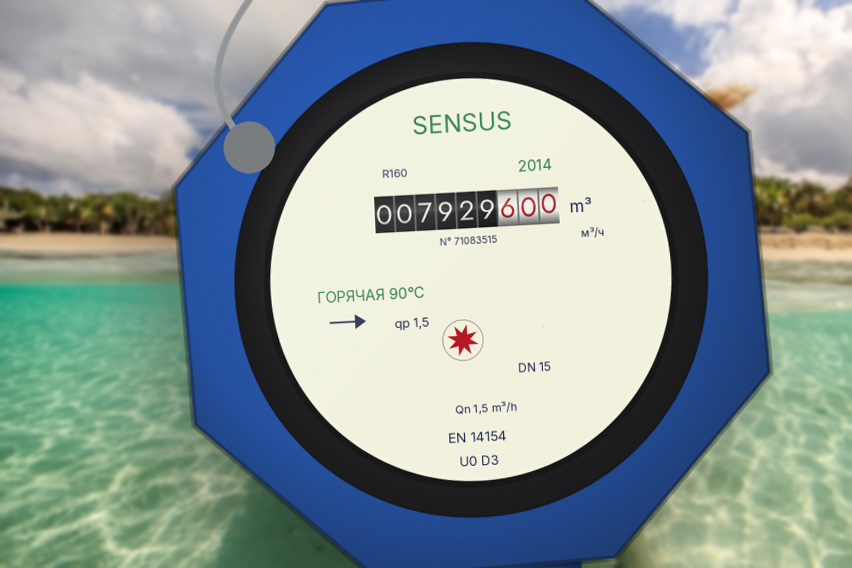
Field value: 7929.600 m³
